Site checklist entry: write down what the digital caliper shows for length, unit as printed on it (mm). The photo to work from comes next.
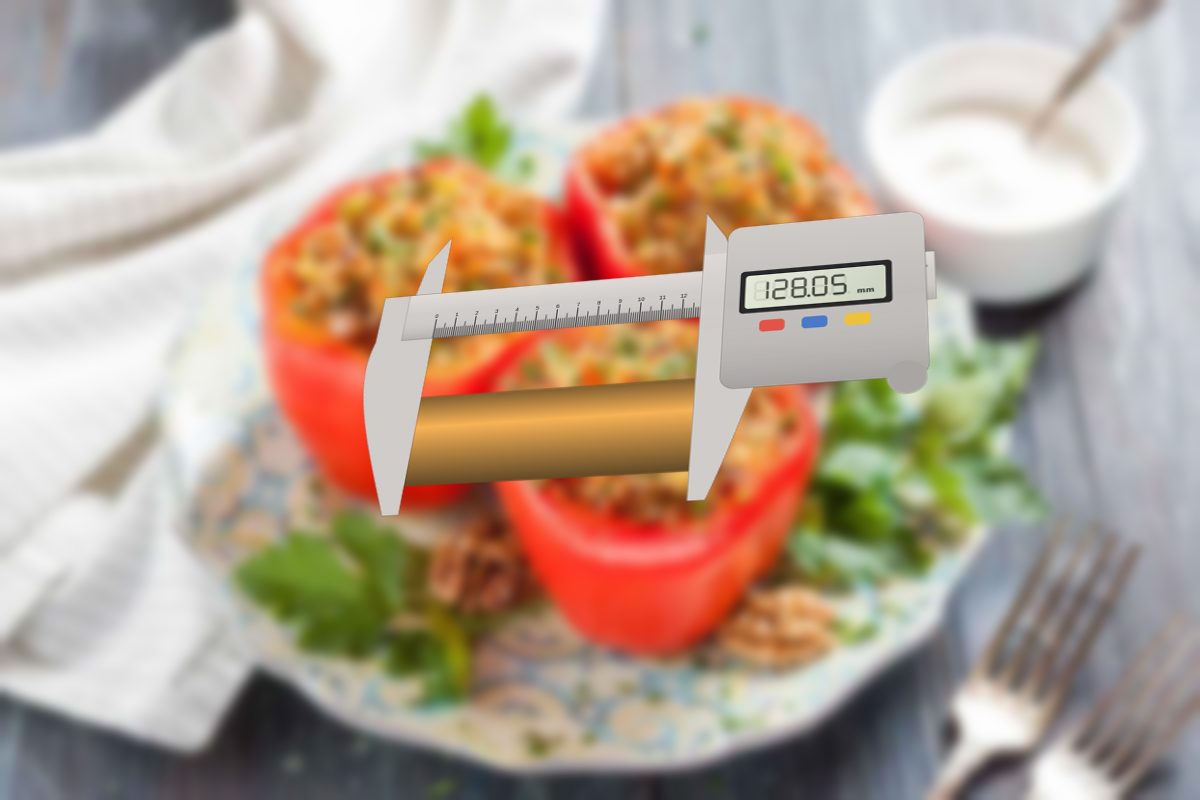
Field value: 128.05 mm
